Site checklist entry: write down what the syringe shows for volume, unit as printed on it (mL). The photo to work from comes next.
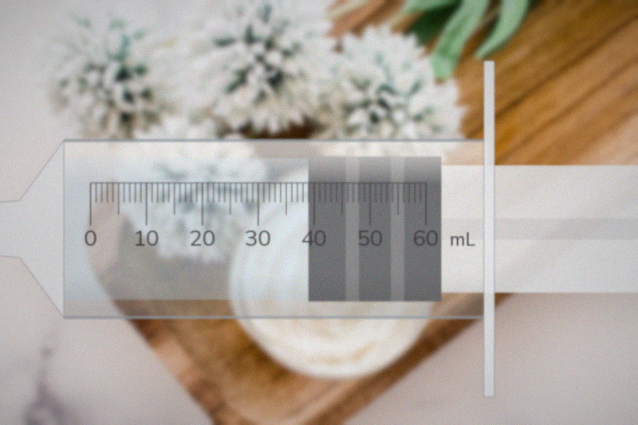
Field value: 39 mL
